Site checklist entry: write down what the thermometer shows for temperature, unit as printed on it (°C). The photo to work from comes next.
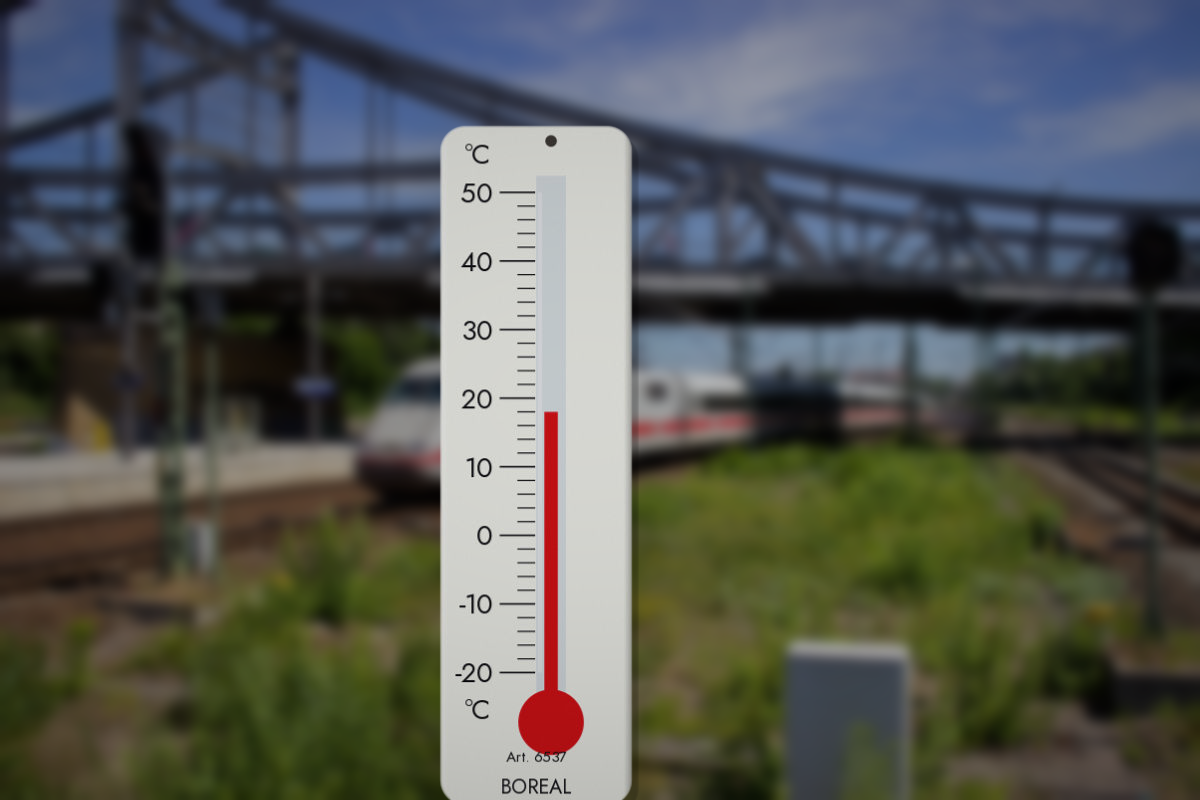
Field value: 18 °C
